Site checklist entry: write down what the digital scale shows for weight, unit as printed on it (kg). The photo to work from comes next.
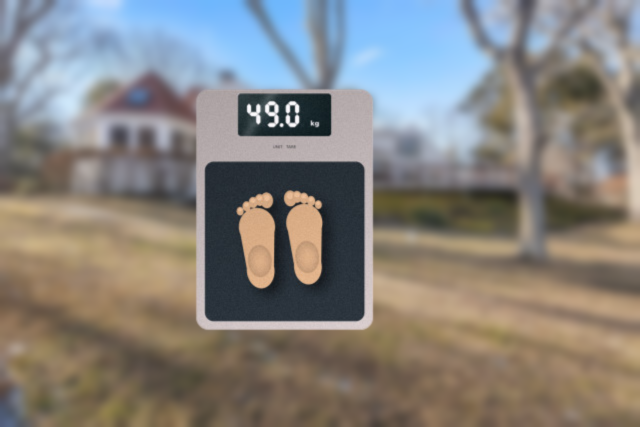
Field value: 49.0 kg
